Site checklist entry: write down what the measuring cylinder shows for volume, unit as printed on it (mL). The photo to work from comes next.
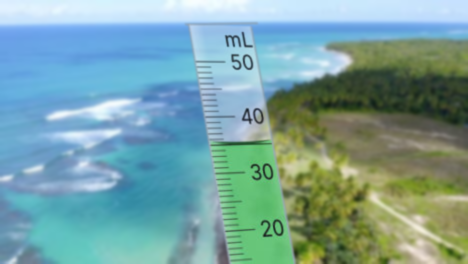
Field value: 35 mL
